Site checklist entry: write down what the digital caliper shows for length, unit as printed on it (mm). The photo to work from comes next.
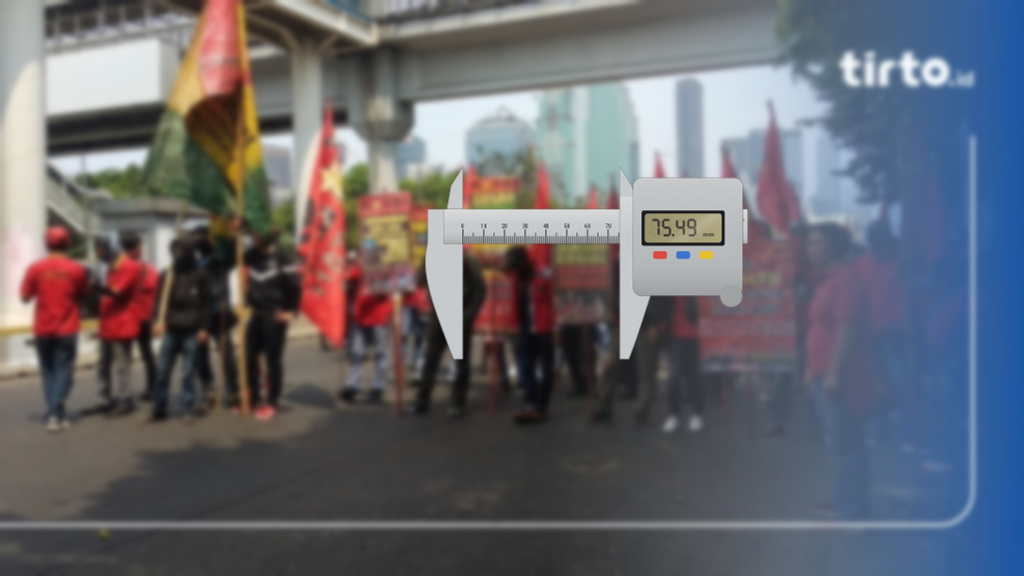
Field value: 75.49 mm
